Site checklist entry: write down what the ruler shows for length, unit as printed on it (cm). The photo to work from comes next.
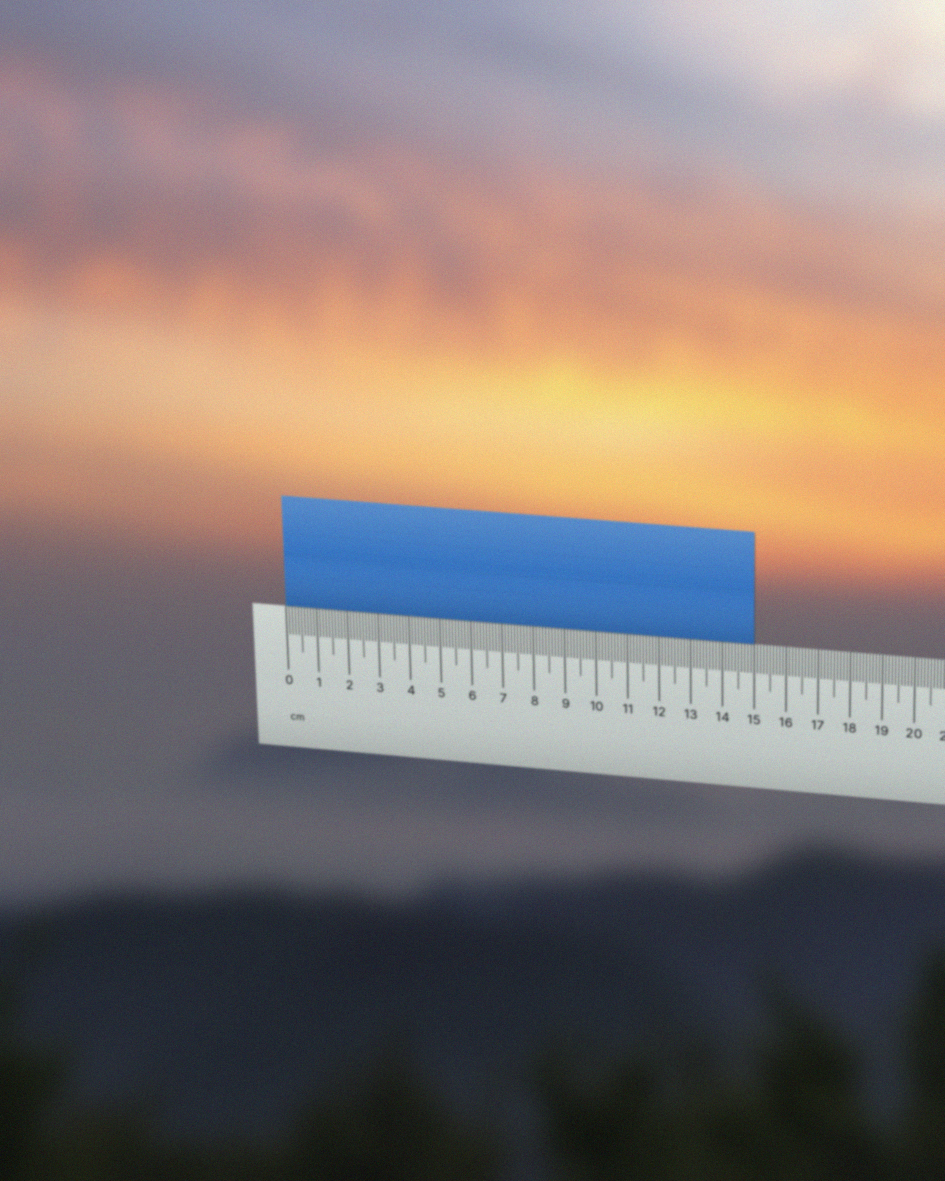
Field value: 15 cm
